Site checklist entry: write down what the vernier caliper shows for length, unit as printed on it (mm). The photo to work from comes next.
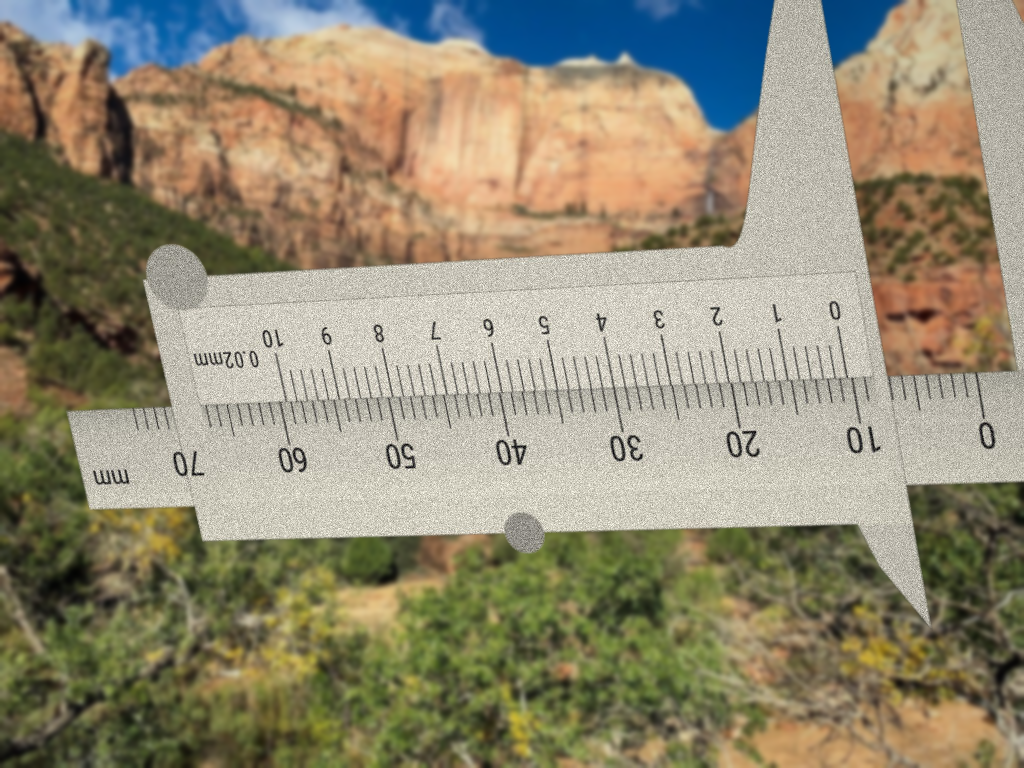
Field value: 10.4 mm
